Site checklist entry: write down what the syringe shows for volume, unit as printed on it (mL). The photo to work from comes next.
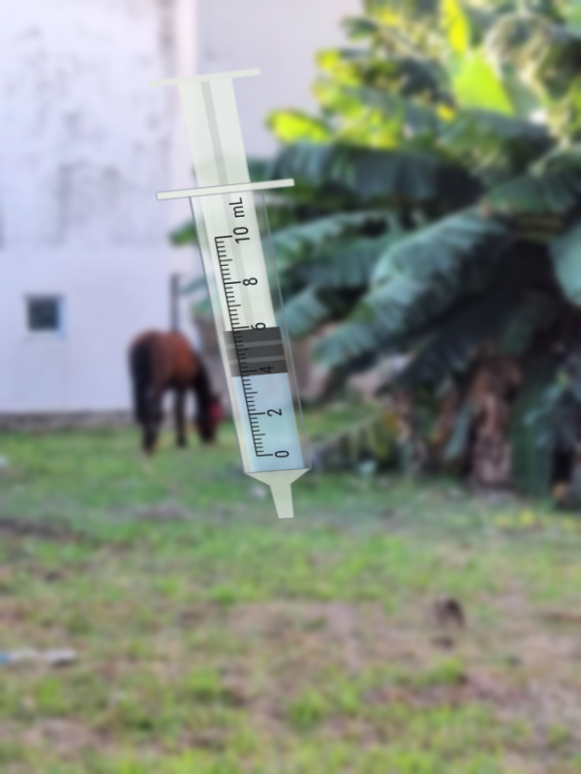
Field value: 3.8 mL
